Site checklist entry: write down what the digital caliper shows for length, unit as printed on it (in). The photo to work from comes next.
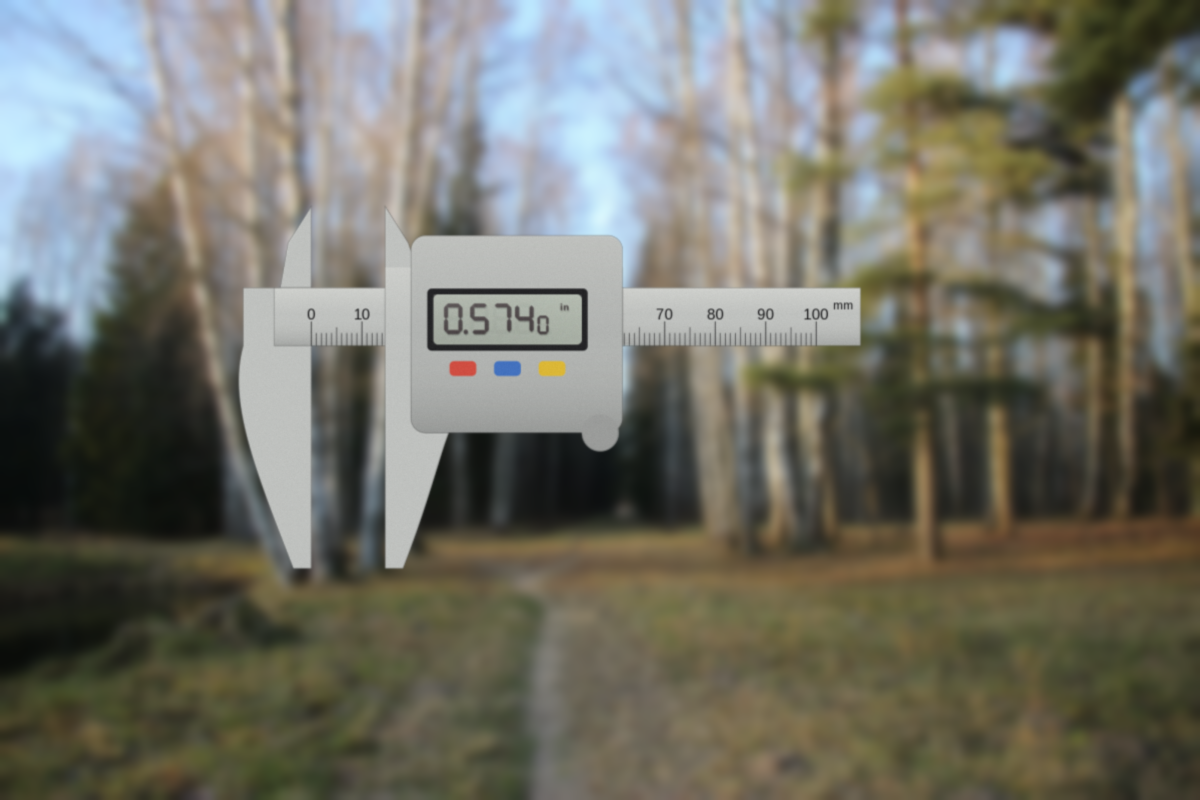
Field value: 0.5740 in
